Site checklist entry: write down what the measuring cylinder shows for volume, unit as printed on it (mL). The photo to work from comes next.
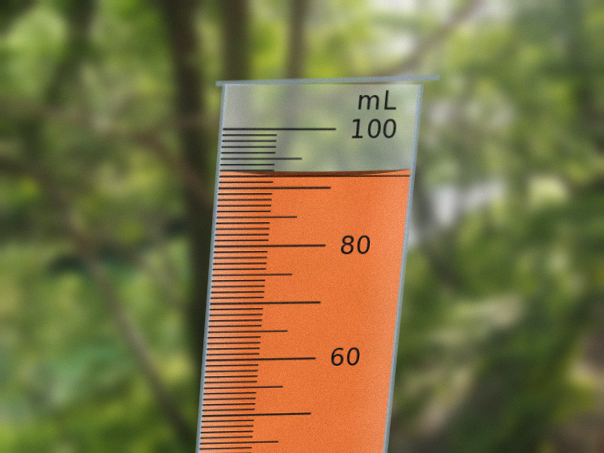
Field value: 92 mL
